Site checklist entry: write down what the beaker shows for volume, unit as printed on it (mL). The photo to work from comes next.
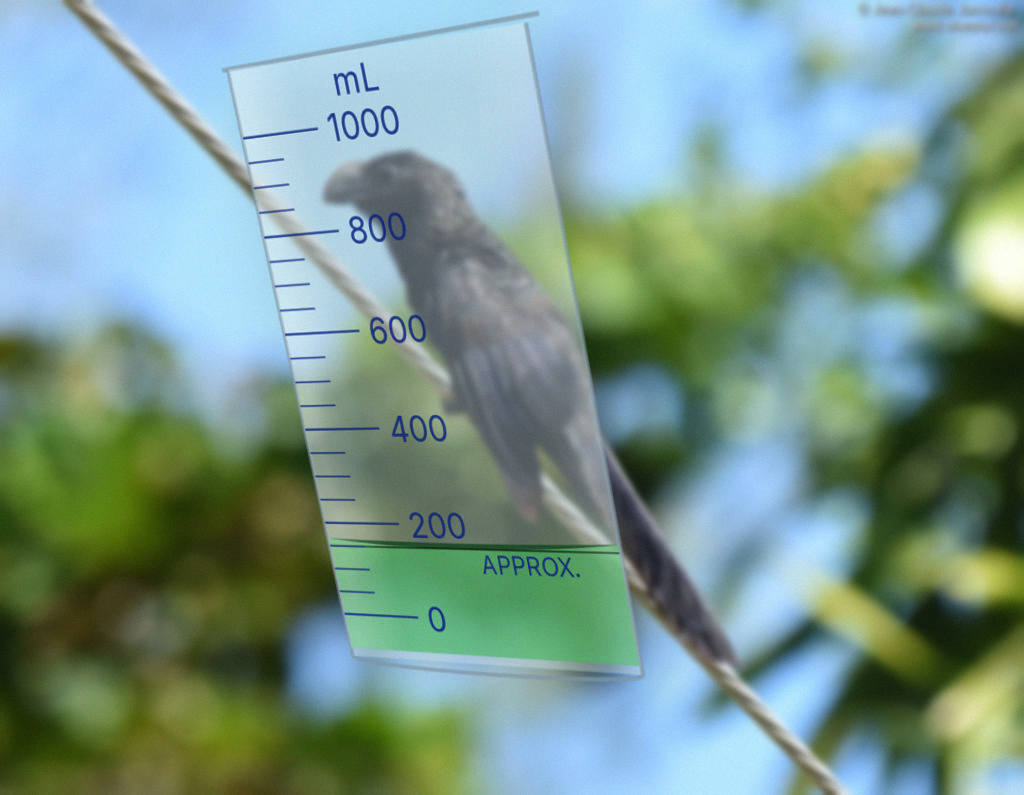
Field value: 150 mL
